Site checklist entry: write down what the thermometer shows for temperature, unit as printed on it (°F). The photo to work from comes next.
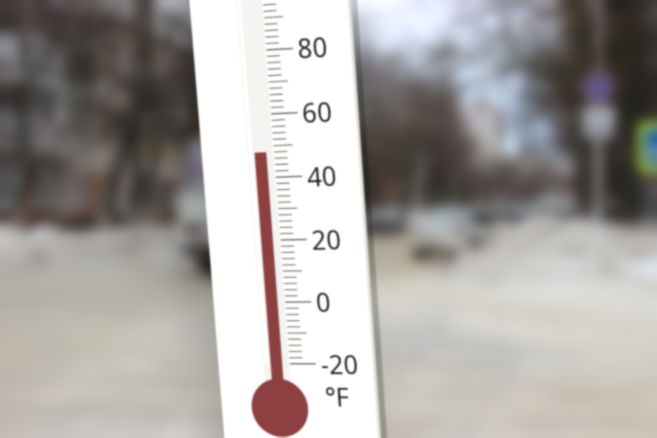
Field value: 48 °F
